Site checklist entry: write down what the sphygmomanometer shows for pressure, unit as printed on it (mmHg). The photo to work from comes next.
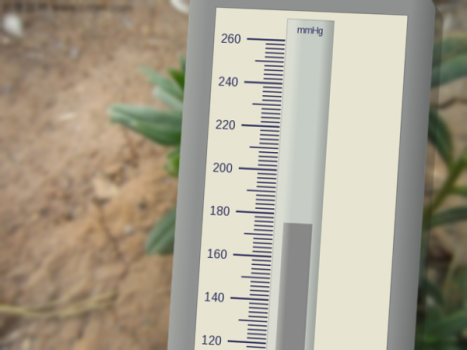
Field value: 176 mmHg
